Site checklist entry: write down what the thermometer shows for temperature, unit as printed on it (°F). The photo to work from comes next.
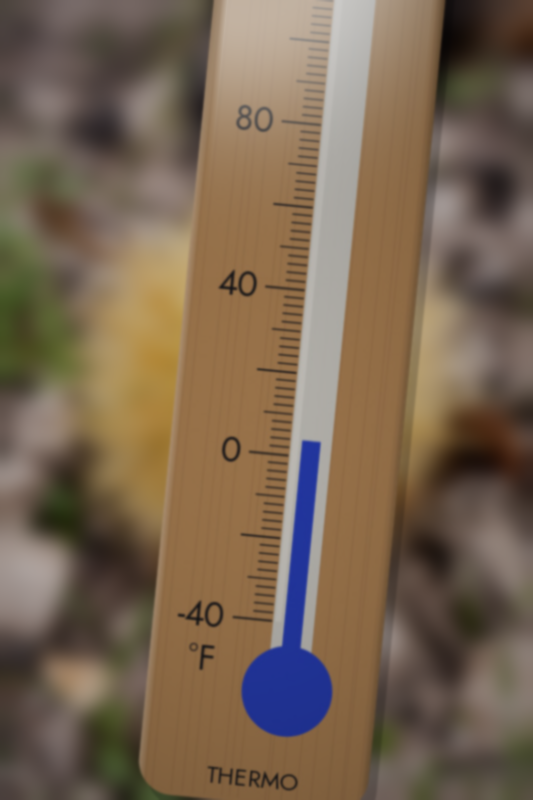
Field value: 4 °F
